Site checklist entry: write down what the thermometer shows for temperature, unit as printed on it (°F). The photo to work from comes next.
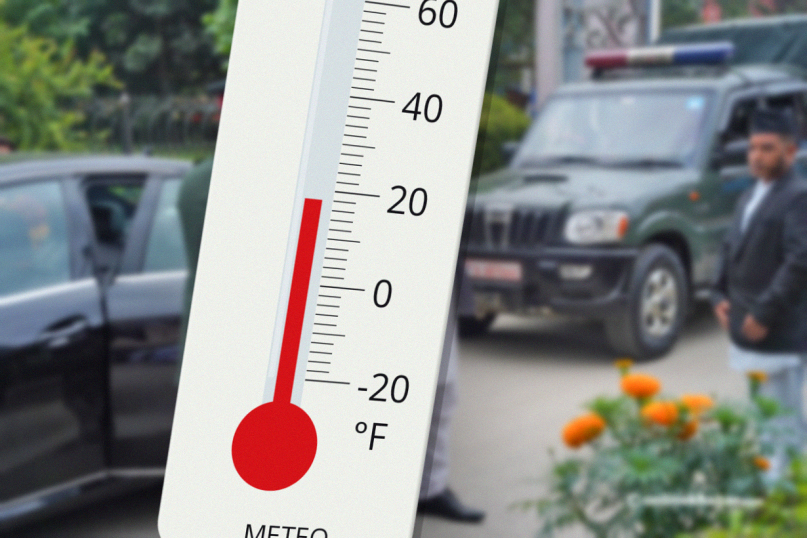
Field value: 18 °F
